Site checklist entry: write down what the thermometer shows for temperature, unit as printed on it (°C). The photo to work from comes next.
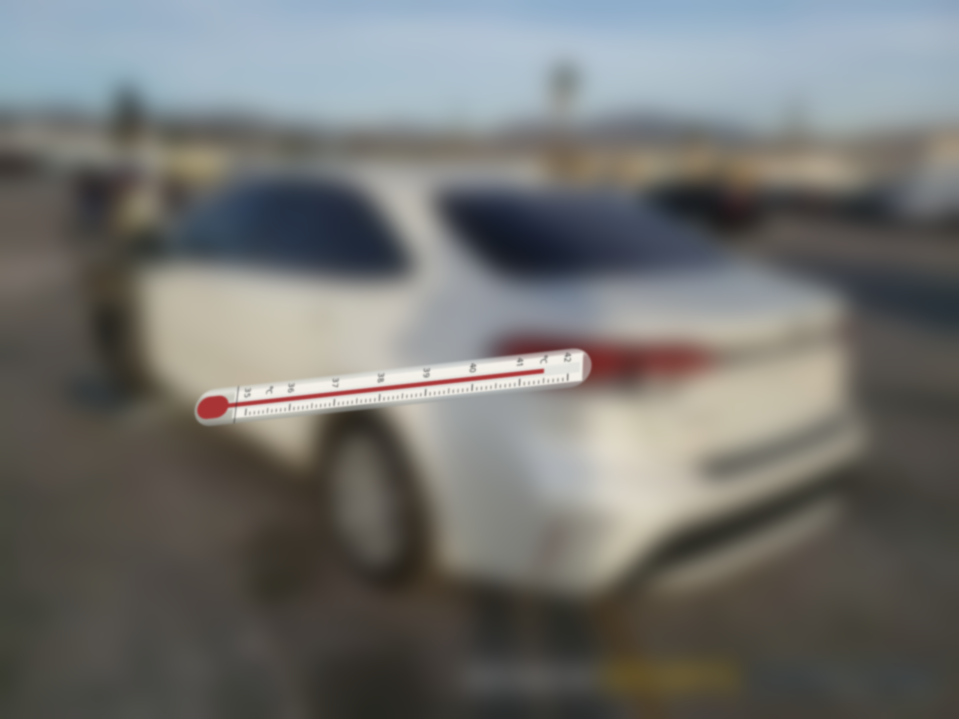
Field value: 41.5 °C
